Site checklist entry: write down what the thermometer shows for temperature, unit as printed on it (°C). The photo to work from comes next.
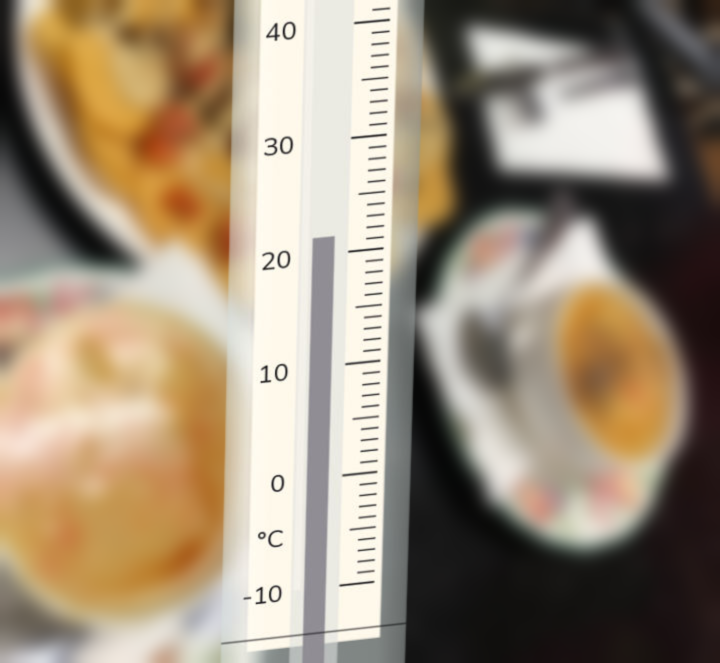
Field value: 21.5 °C
